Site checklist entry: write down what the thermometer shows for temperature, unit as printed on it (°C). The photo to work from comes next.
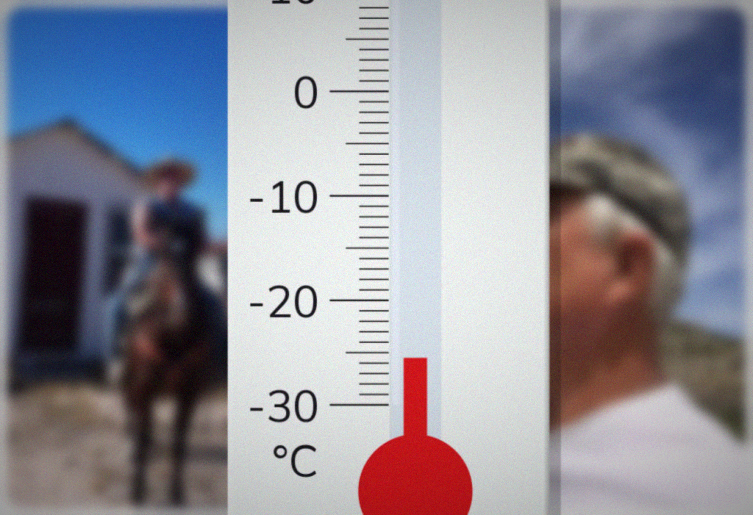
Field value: -25.5 °C
